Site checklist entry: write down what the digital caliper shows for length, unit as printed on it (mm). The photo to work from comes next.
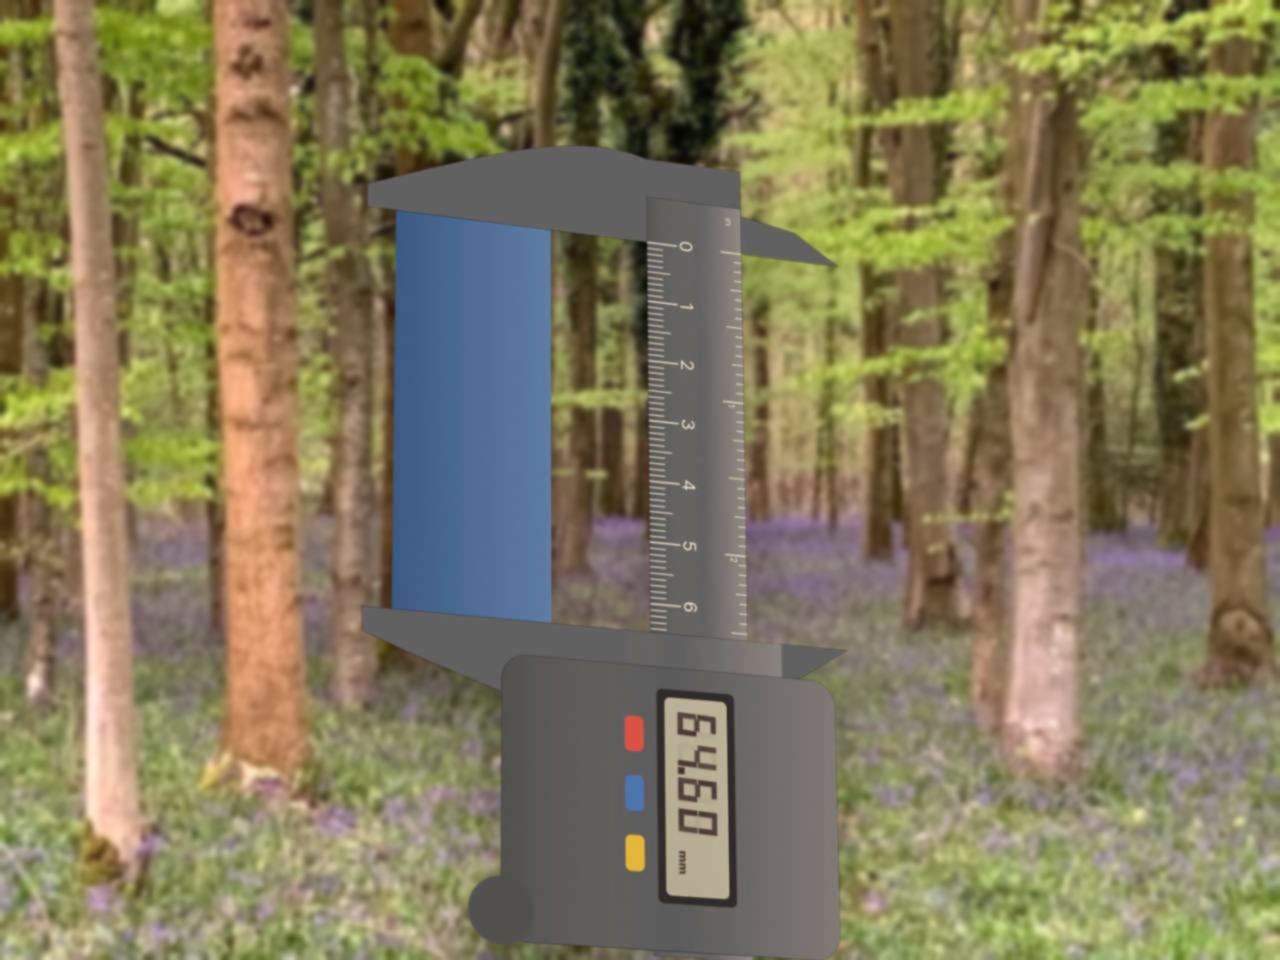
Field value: 64.60 mm
